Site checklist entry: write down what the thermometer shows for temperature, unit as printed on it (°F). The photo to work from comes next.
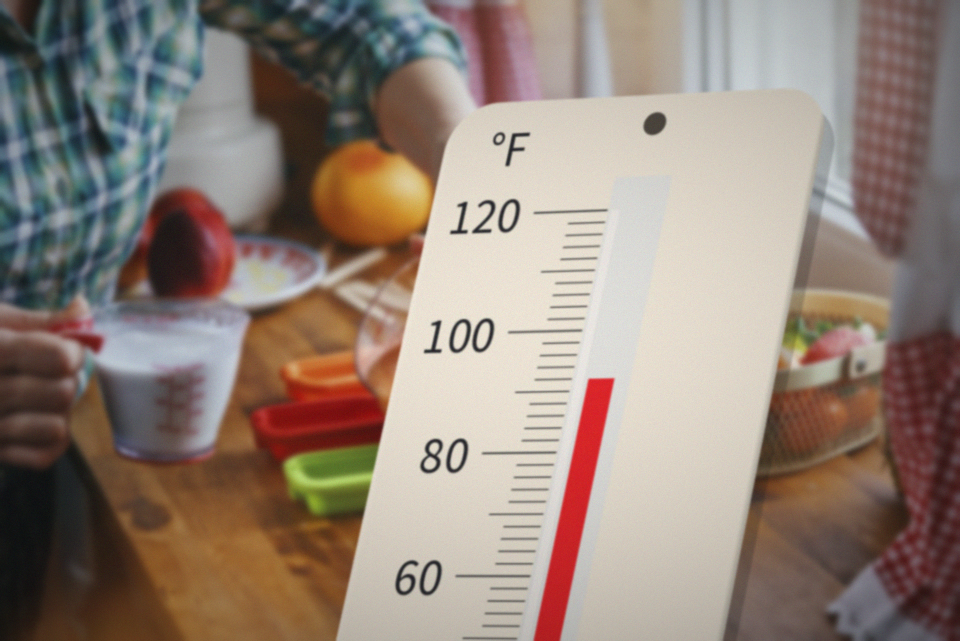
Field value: 92 °F
